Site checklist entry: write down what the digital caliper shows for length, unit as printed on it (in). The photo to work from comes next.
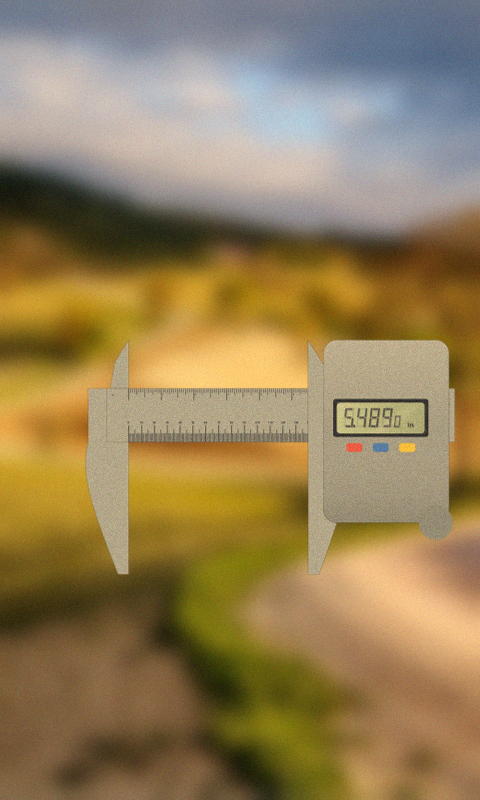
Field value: 5.4890 in
